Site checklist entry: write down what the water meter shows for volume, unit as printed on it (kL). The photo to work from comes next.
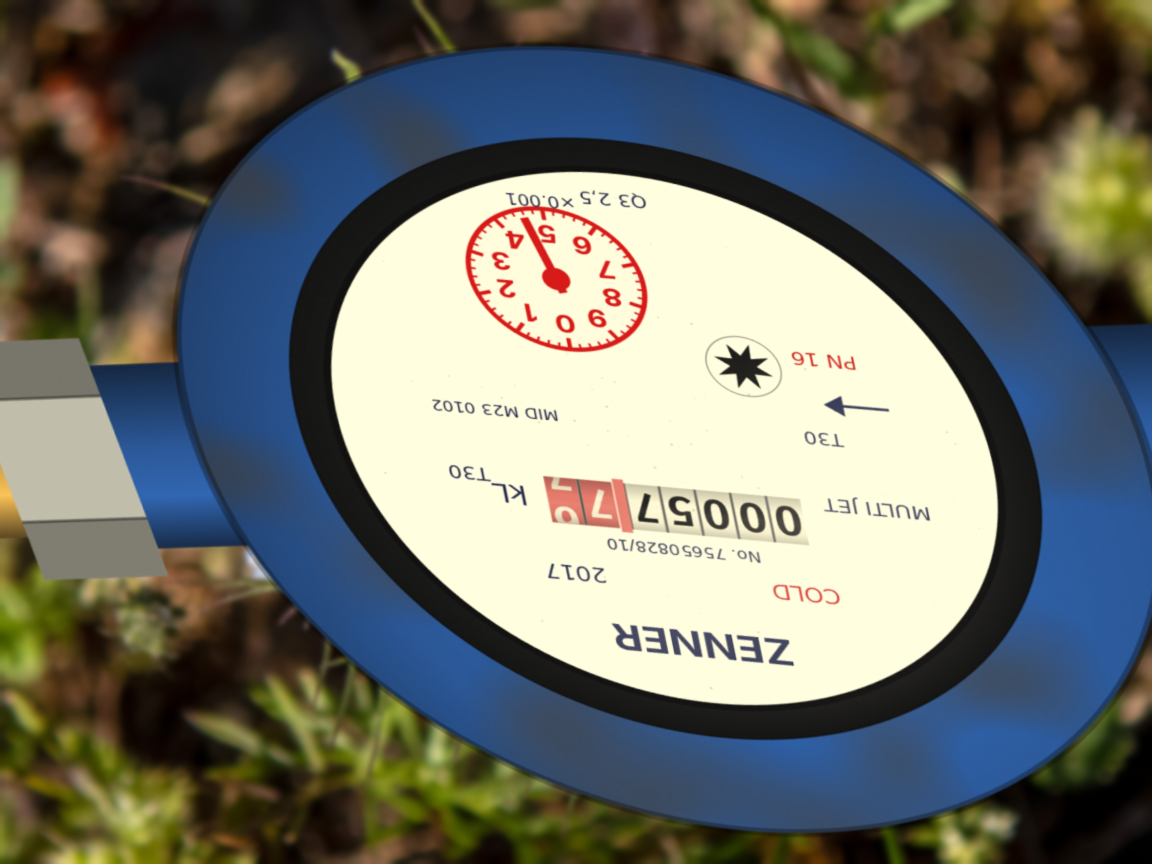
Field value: 57.764 kL
